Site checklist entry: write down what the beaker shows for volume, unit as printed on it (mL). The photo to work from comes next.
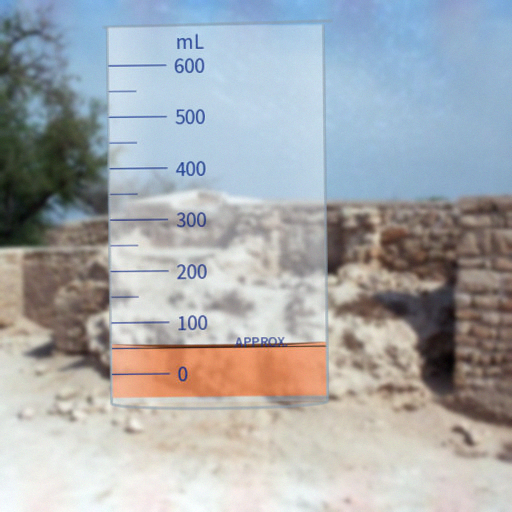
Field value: 50 mL
